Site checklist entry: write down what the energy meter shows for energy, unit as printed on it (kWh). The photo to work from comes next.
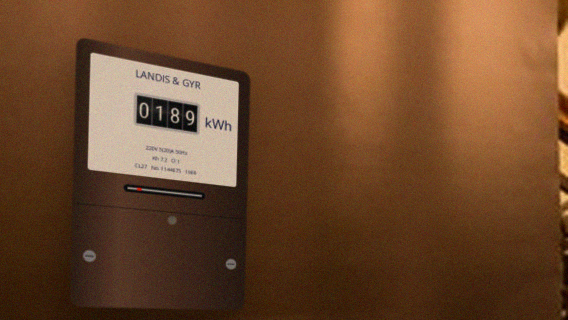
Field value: 189 kWh
